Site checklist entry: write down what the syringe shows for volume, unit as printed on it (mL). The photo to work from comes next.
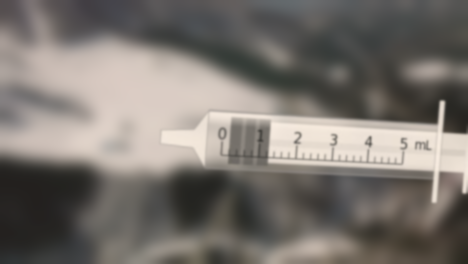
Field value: 0.2 mL
